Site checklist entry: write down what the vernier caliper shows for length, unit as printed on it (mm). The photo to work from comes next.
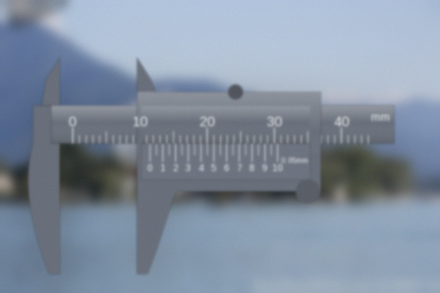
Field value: 11.5 mm
